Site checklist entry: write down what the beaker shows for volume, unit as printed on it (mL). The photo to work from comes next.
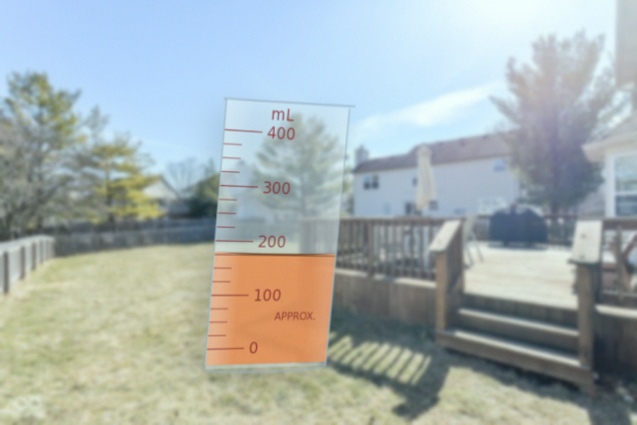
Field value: 175 mL
